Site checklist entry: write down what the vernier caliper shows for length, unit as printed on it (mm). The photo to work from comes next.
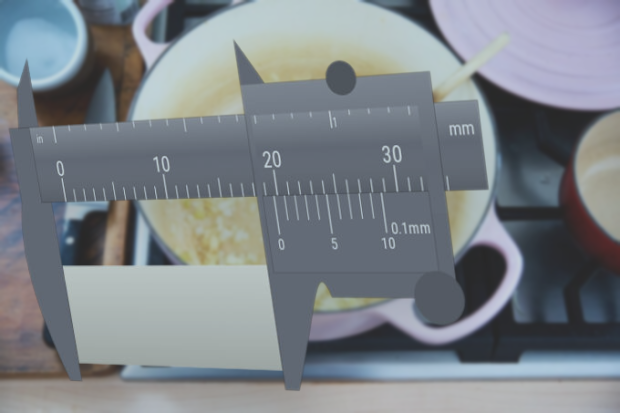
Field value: 19.7 mm
